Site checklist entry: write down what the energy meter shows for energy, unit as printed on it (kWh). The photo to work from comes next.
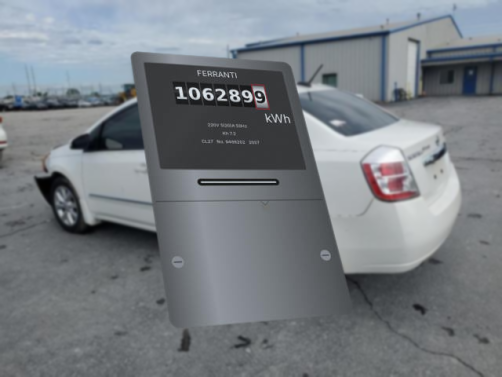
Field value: 106289.9 kWh
